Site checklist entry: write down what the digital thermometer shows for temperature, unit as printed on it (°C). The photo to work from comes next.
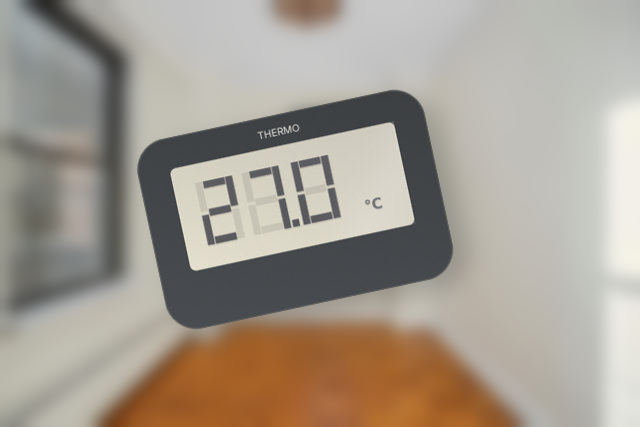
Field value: 27.0 °C
